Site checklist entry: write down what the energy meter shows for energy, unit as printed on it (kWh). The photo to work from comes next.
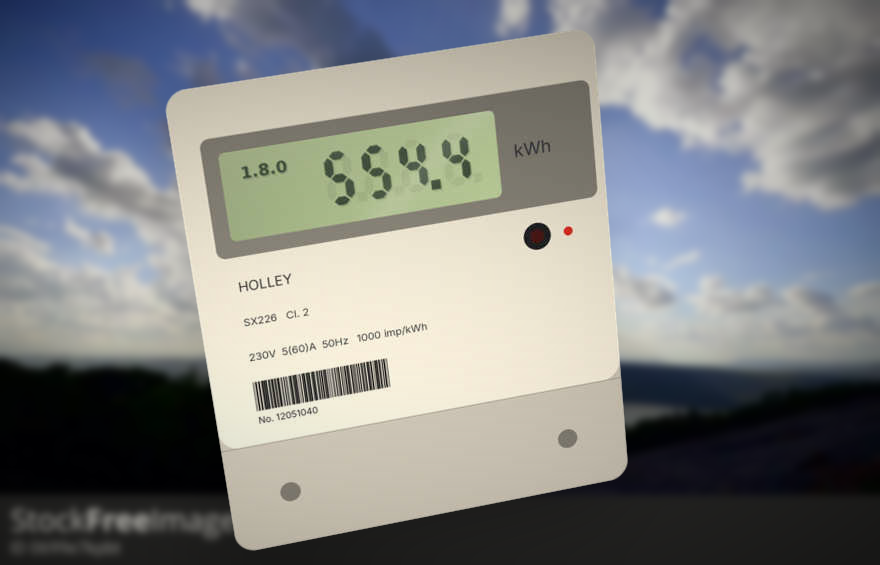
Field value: 554.4 kWh
